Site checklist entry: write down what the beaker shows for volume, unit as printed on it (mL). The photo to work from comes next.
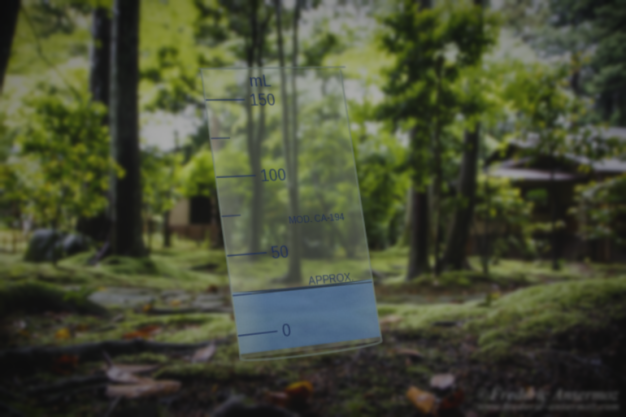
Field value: 25 mL
